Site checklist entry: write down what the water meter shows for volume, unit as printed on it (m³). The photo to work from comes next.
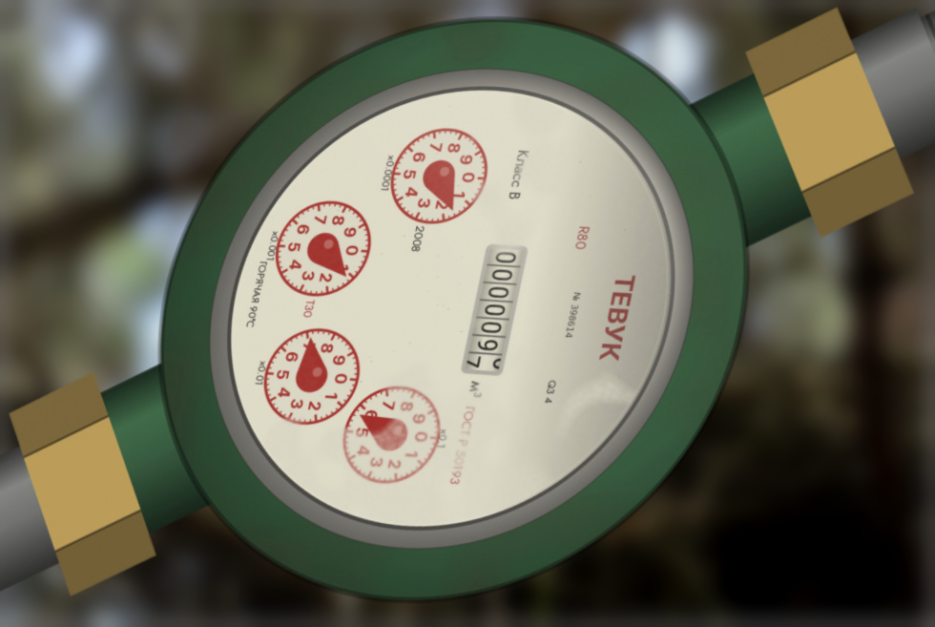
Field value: 96.5711 m³
